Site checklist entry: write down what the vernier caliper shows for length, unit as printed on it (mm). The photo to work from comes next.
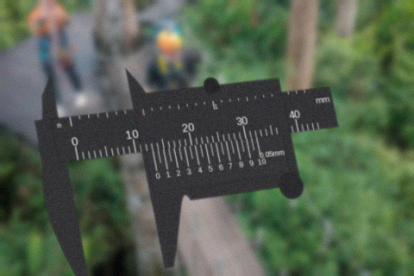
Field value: 13.0 mm
